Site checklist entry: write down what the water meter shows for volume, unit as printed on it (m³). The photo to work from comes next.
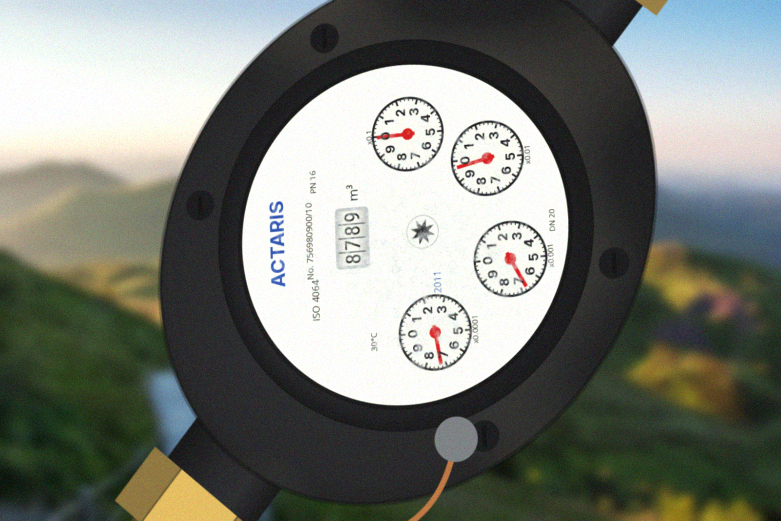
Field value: 8788.9967 m³
